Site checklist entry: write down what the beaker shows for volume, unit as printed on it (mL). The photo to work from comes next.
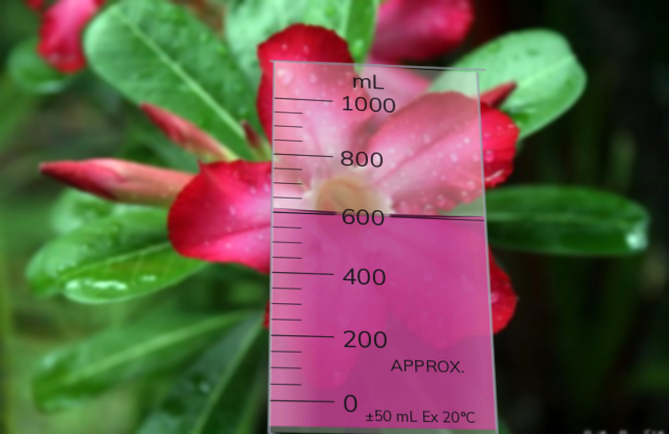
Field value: 600 mL
